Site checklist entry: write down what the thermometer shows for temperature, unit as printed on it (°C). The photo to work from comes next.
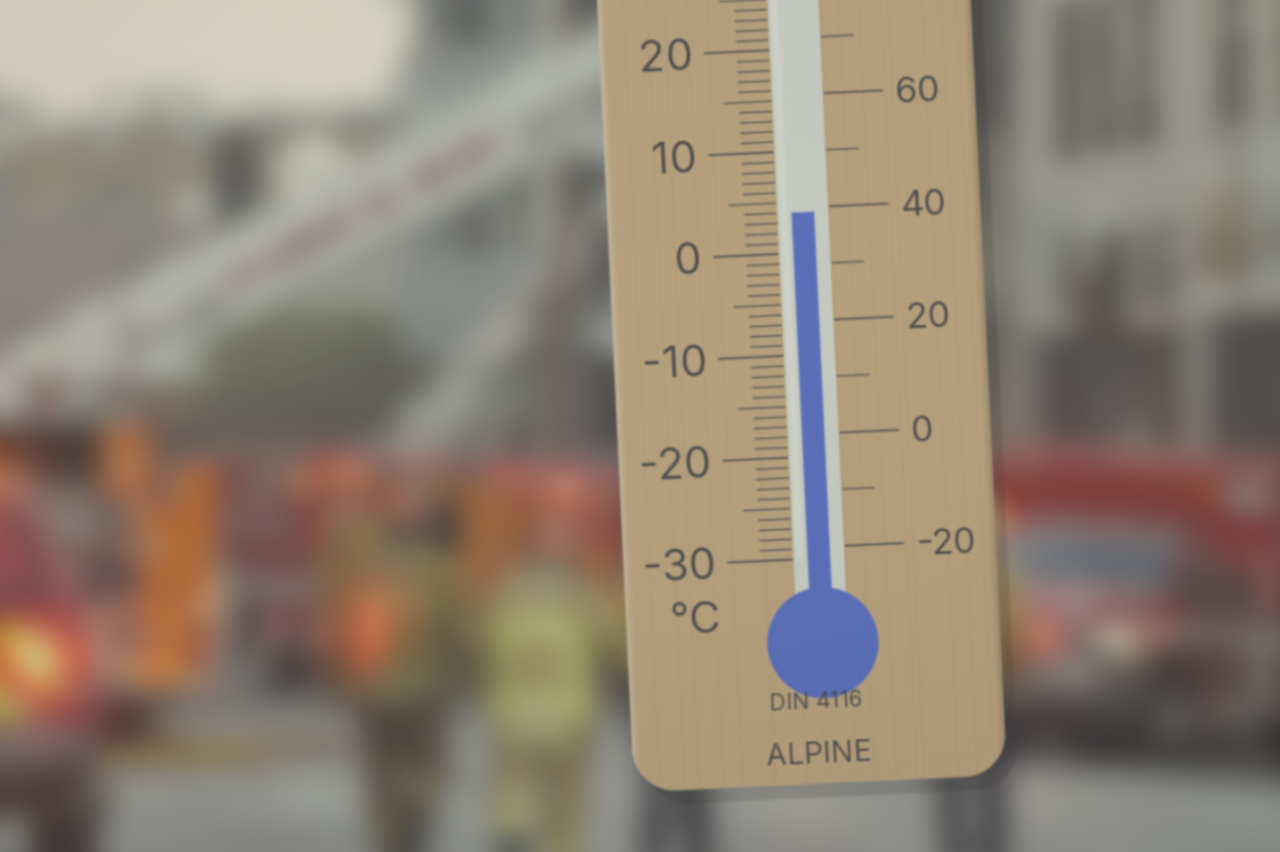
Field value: 4 °C
